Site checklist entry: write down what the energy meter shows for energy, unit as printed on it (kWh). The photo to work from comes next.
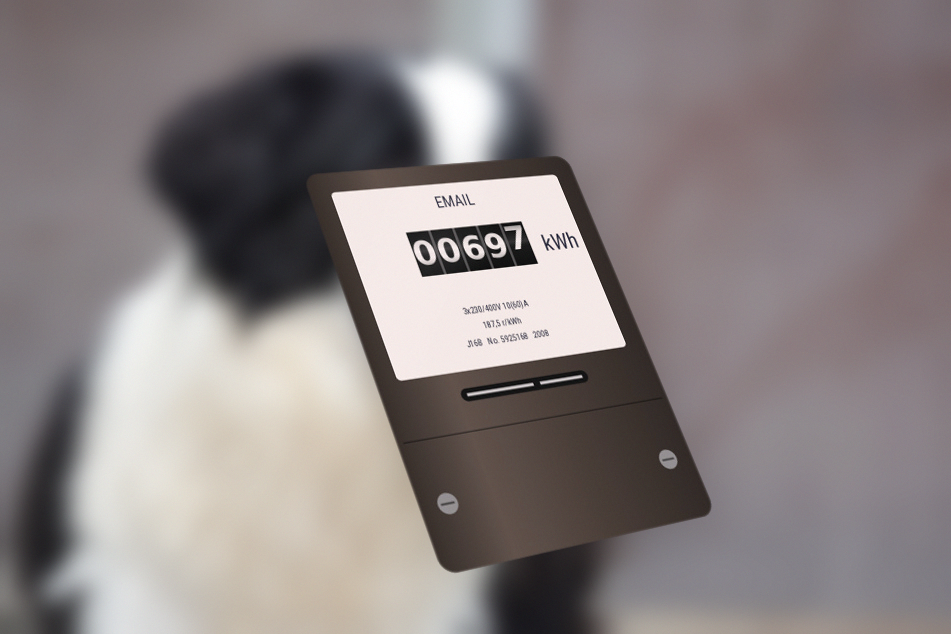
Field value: 697 kWh
